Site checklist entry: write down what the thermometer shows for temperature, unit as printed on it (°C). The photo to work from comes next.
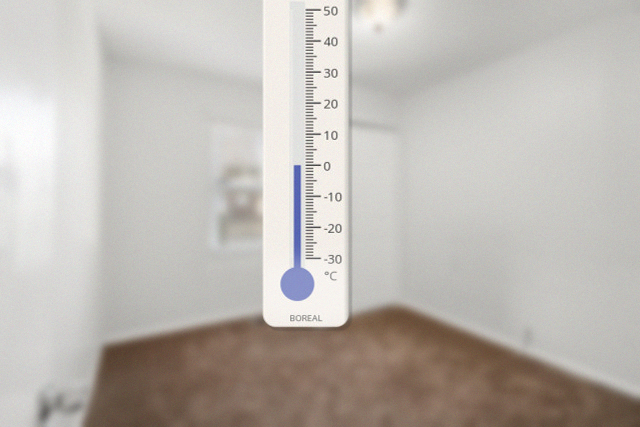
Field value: 0 °C
